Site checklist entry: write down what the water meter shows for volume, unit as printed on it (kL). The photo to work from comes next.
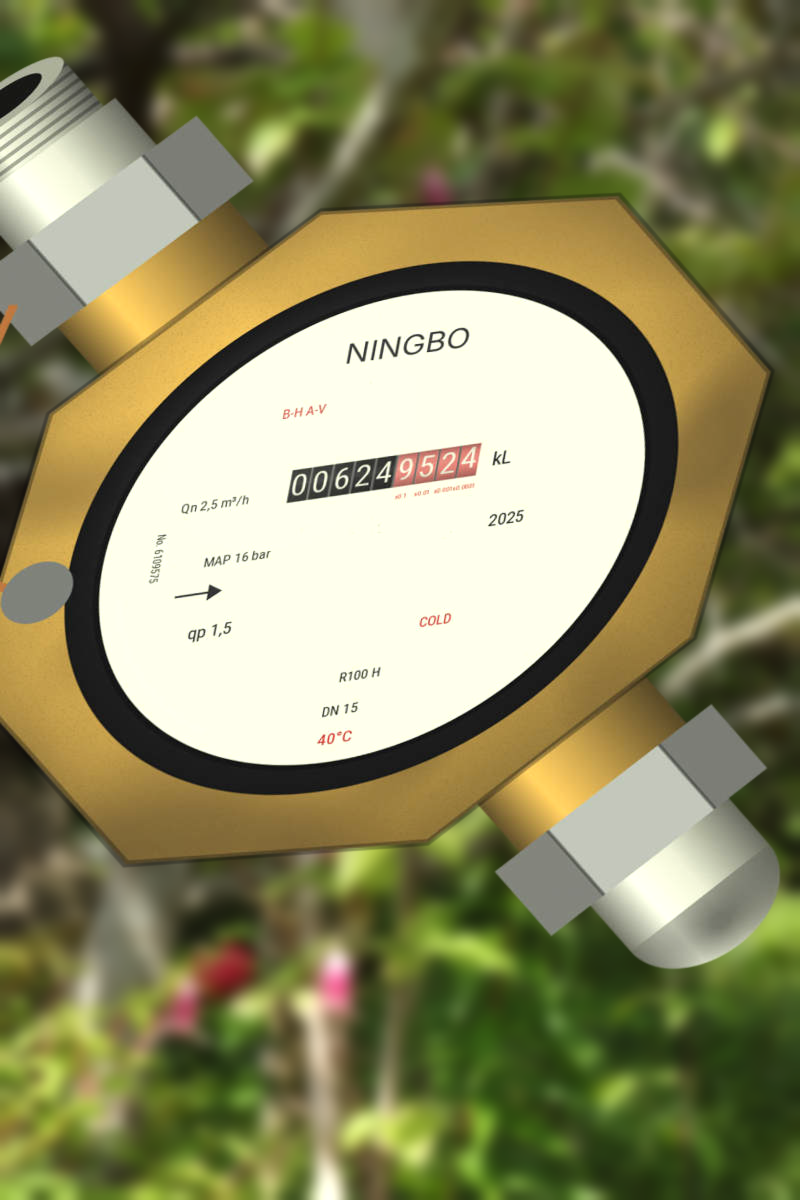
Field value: 624.9524 kL
